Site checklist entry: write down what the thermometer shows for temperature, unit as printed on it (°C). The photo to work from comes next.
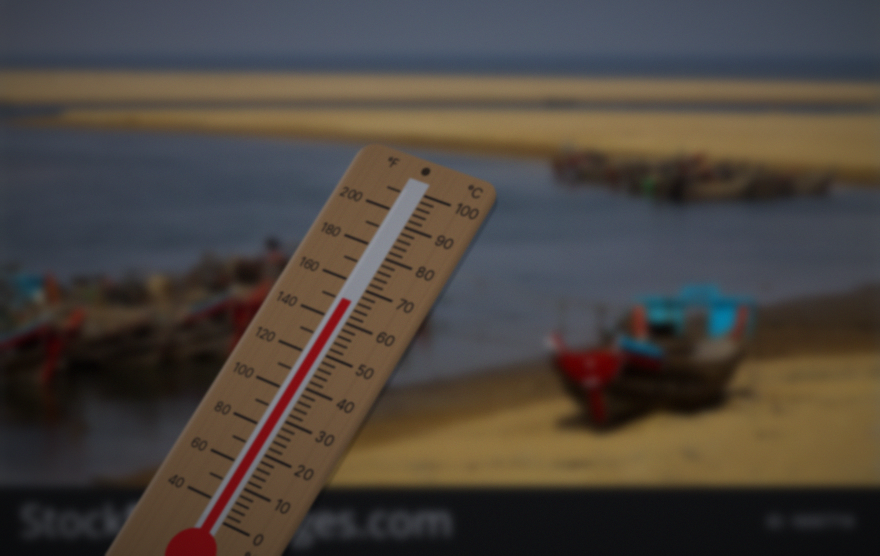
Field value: 66 °C
